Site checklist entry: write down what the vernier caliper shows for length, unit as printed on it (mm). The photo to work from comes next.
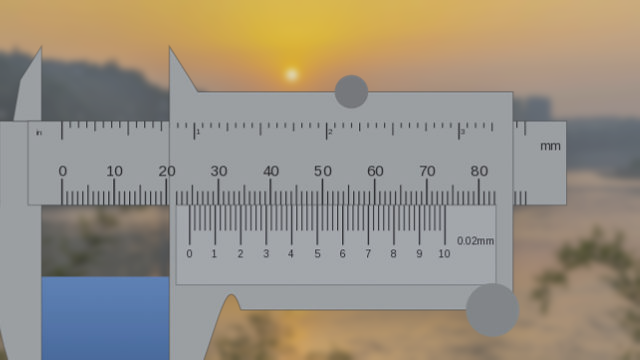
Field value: 24.5 mm
